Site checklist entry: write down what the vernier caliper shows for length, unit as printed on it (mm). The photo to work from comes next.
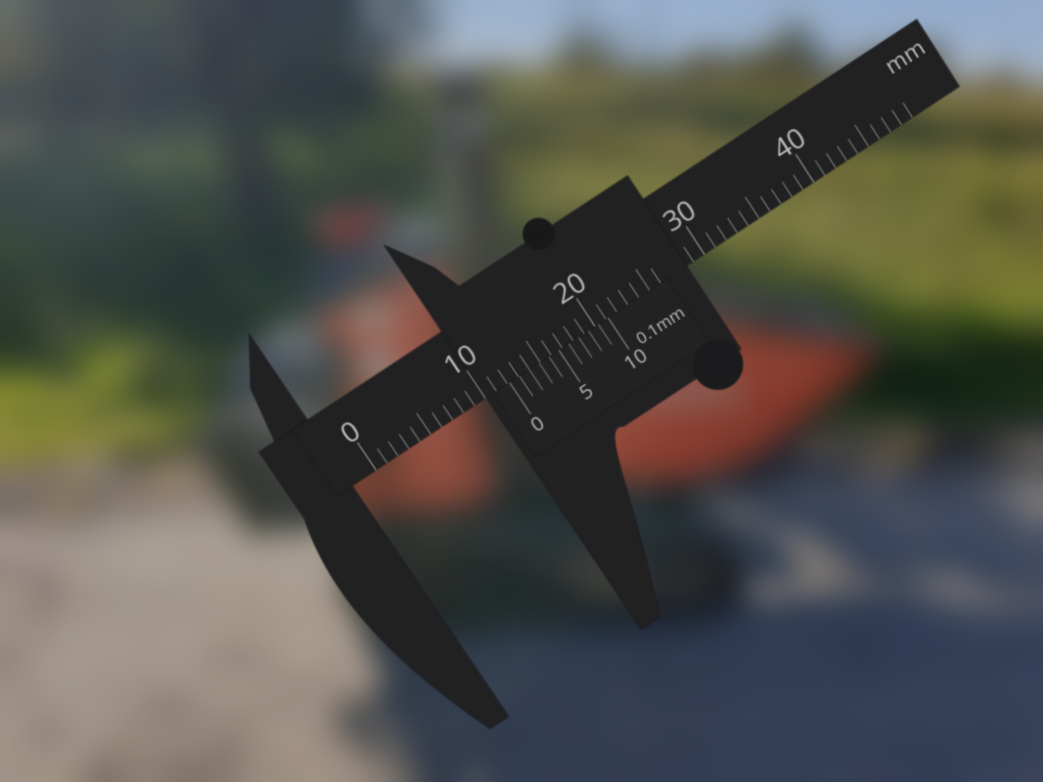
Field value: 12.2 mm
